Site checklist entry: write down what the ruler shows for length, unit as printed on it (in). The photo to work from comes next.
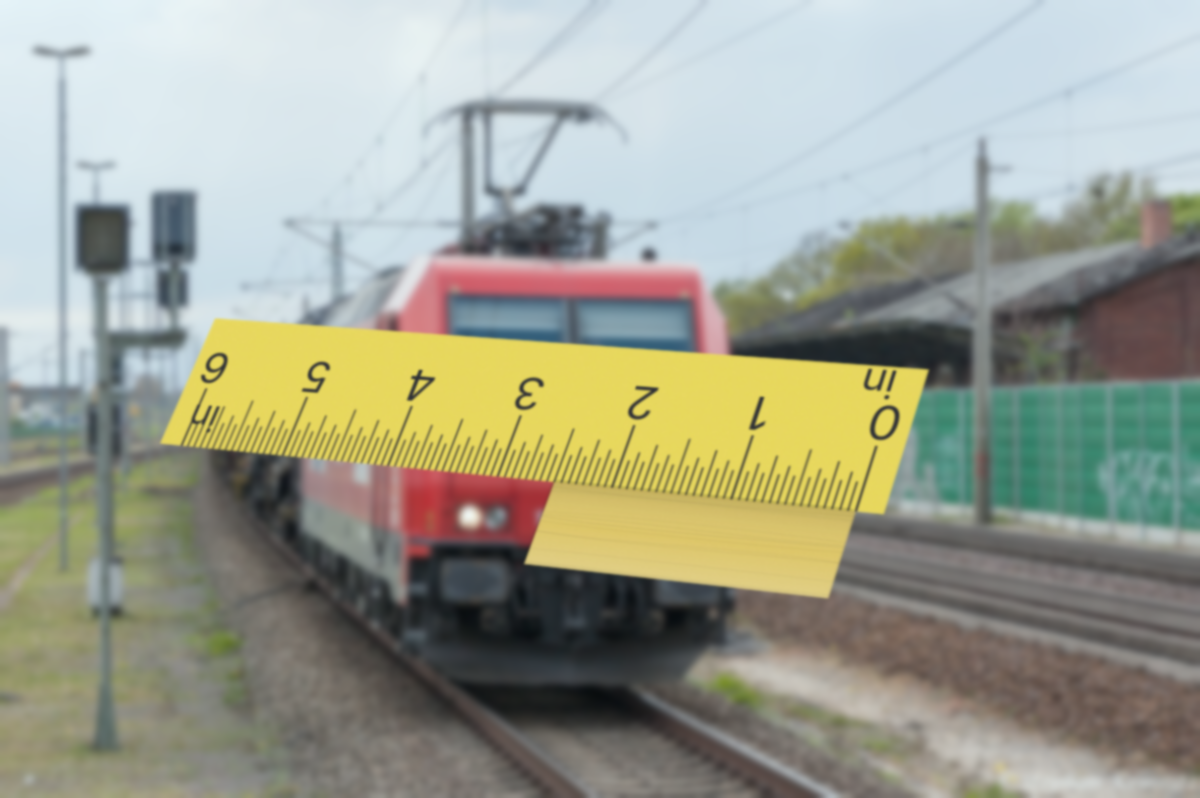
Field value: 2.5 in
